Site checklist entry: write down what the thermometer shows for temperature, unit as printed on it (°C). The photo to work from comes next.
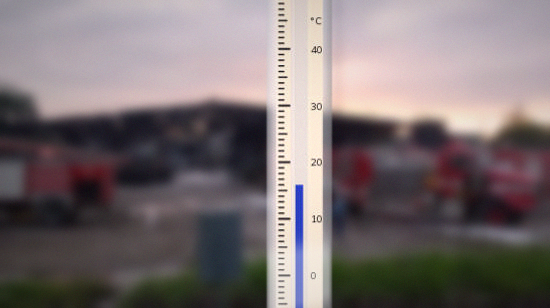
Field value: 16 °C
